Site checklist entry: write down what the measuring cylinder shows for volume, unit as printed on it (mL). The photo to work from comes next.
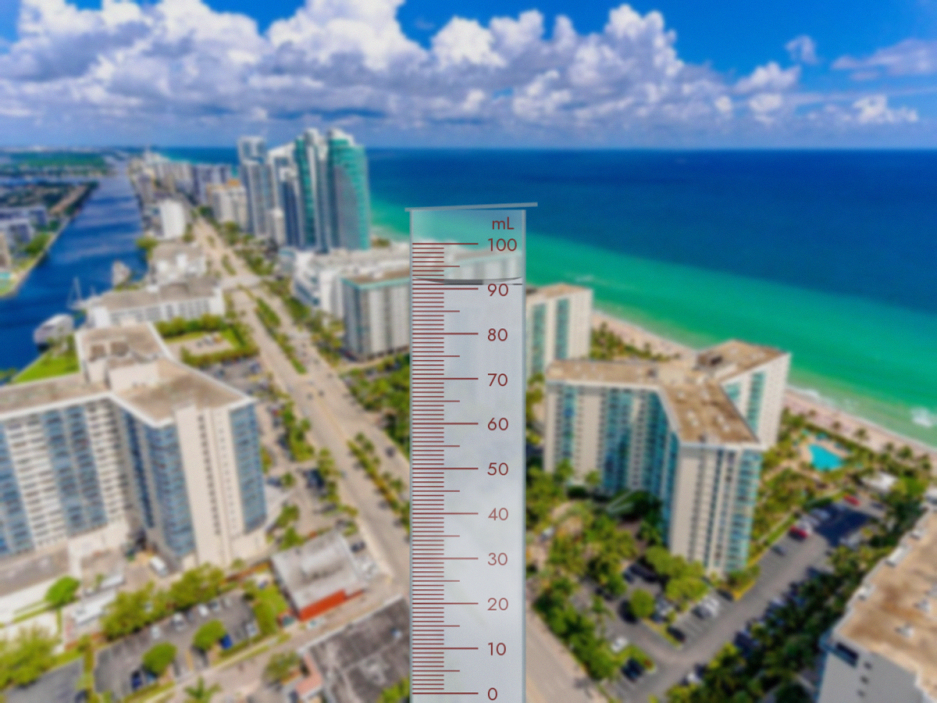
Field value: 91 mL
